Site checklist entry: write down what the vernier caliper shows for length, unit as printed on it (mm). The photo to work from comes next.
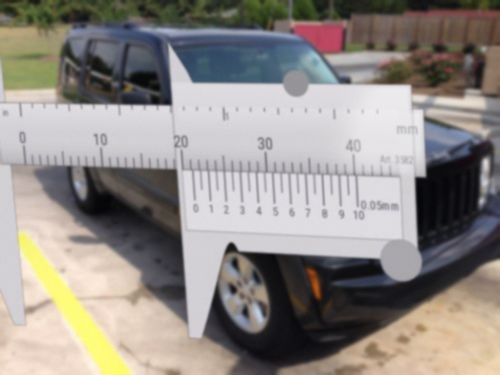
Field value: 21.2 mm
